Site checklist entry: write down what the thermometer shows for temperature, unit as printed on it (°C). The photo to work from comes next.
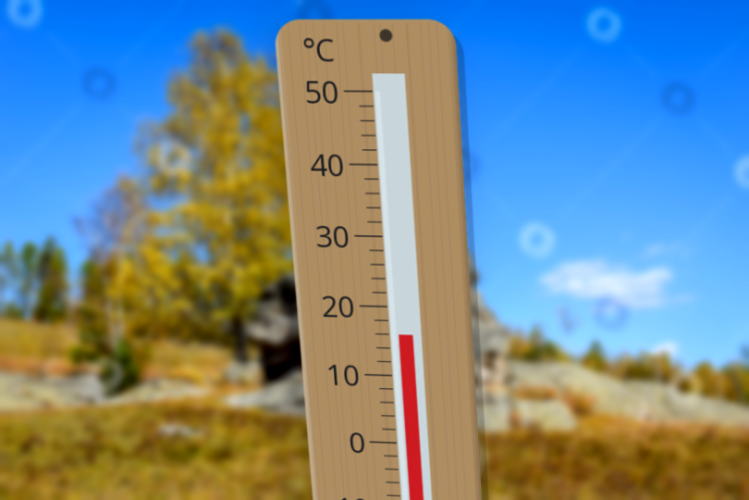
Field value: 16 °C
